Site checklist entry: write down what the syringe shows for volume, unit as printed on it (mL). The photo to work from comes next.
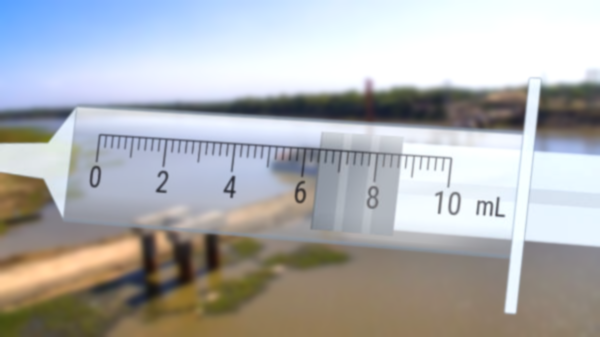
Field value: 6.4 mL
